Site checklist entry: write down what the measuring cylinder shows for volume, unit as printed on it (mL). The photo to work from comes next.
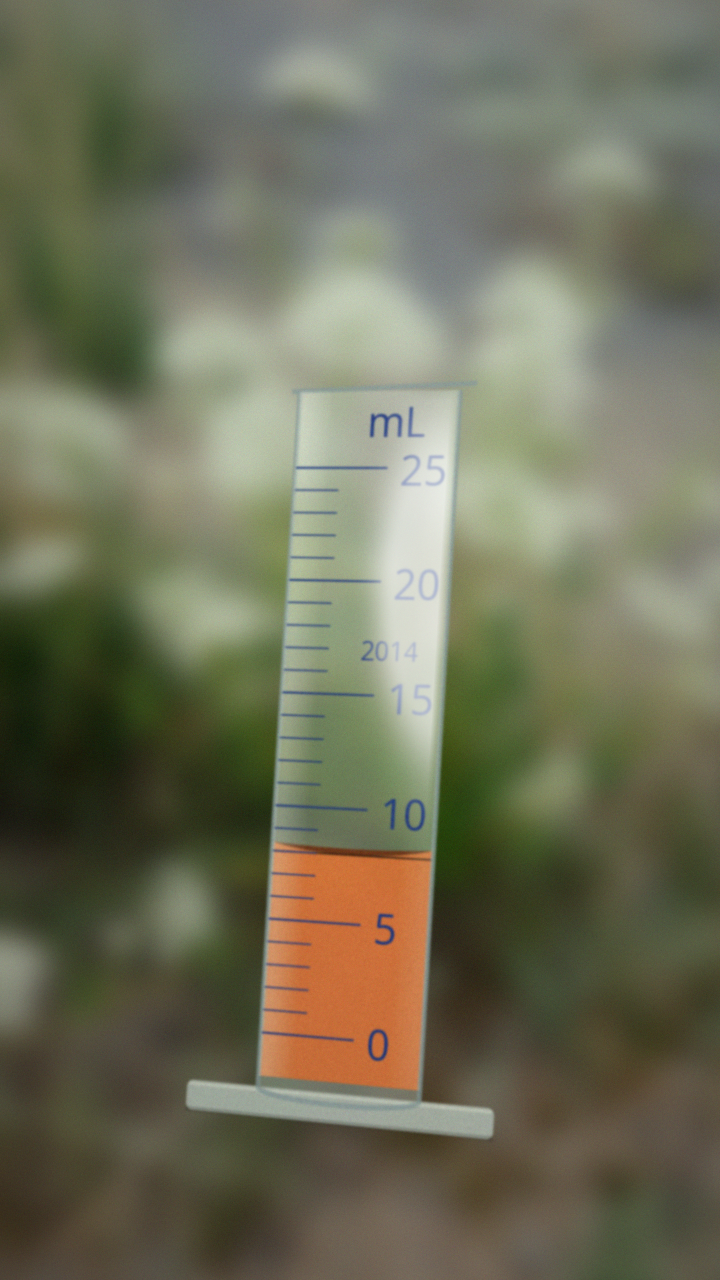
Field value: 8 mL
